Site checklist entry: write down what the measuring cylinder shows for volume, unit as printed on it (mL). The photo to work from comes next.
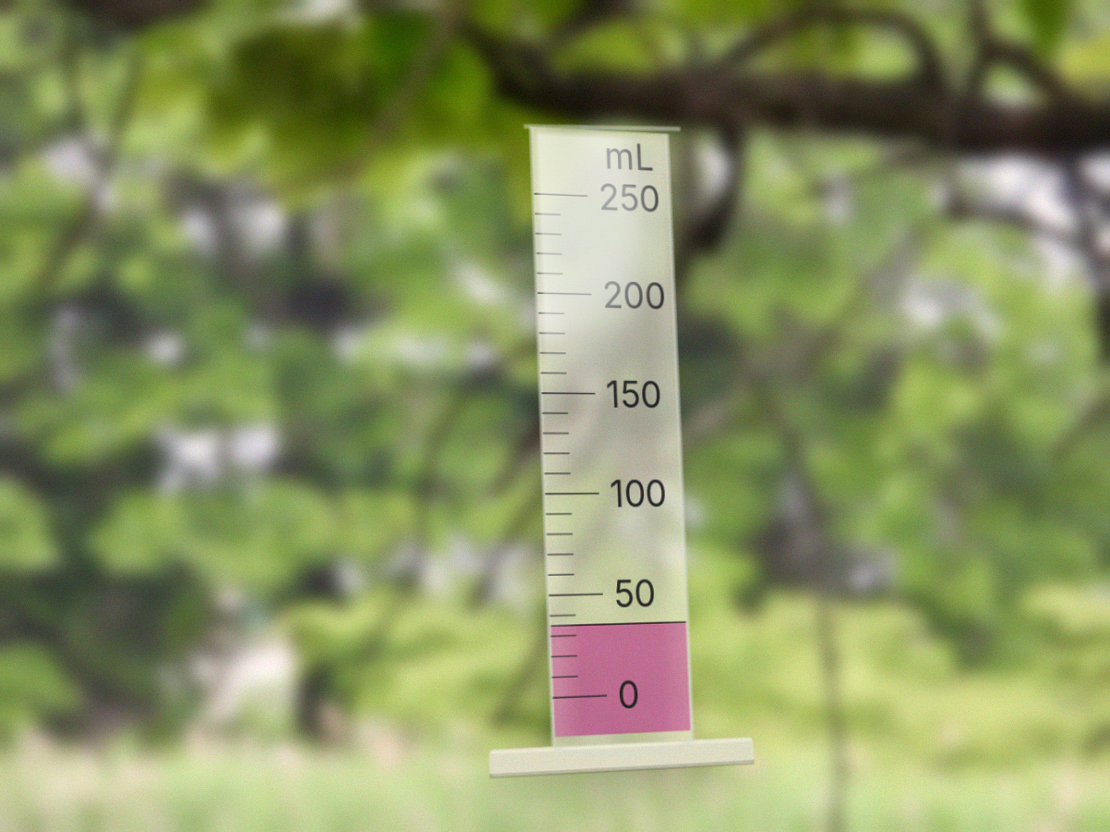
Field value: 35 mL
